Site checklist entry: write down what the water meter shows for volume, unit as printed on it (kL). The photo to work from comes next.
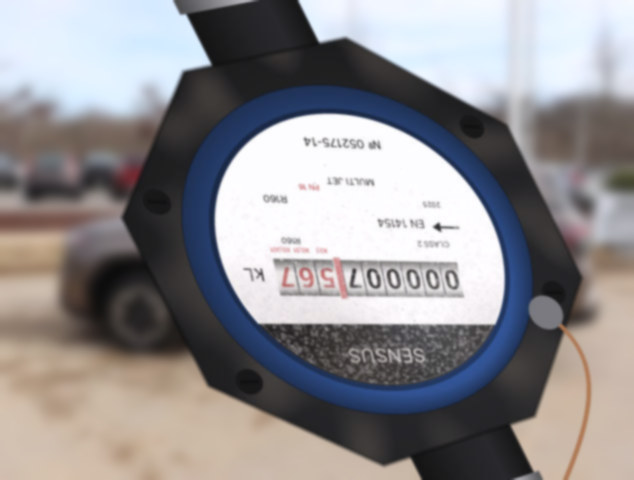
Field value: 7.567 kL
